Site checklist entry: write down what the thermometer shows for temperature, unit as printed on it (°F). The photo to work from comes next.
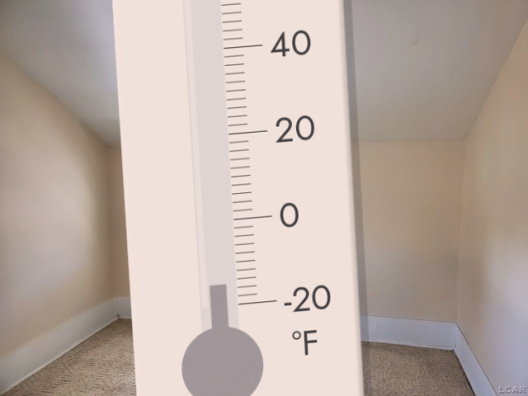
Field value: -15 °F
